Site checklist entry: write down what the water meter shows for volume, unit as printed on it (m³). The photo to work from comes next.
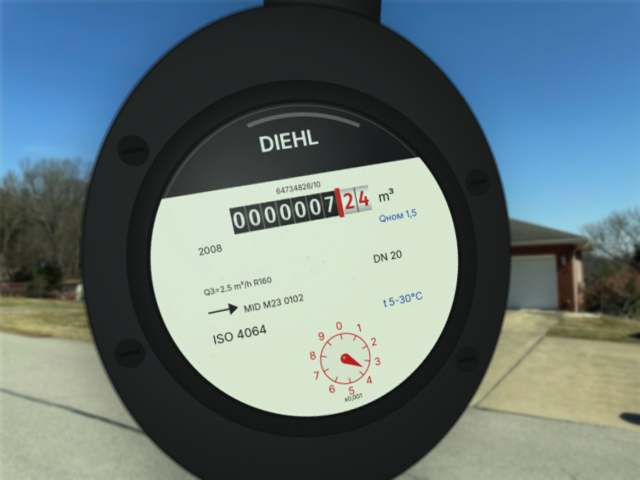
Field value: 7.243 m³
